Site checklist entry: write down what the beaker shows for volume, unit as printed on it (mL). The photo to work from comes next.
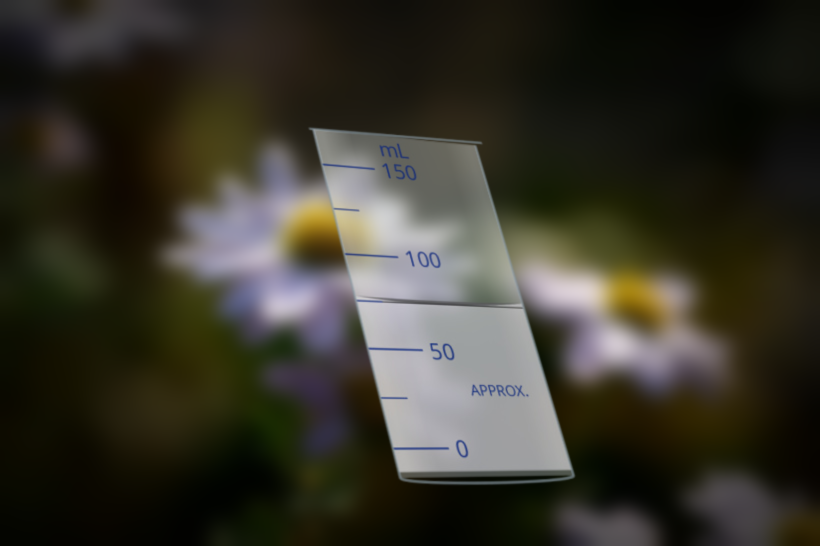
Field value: 75 mL
